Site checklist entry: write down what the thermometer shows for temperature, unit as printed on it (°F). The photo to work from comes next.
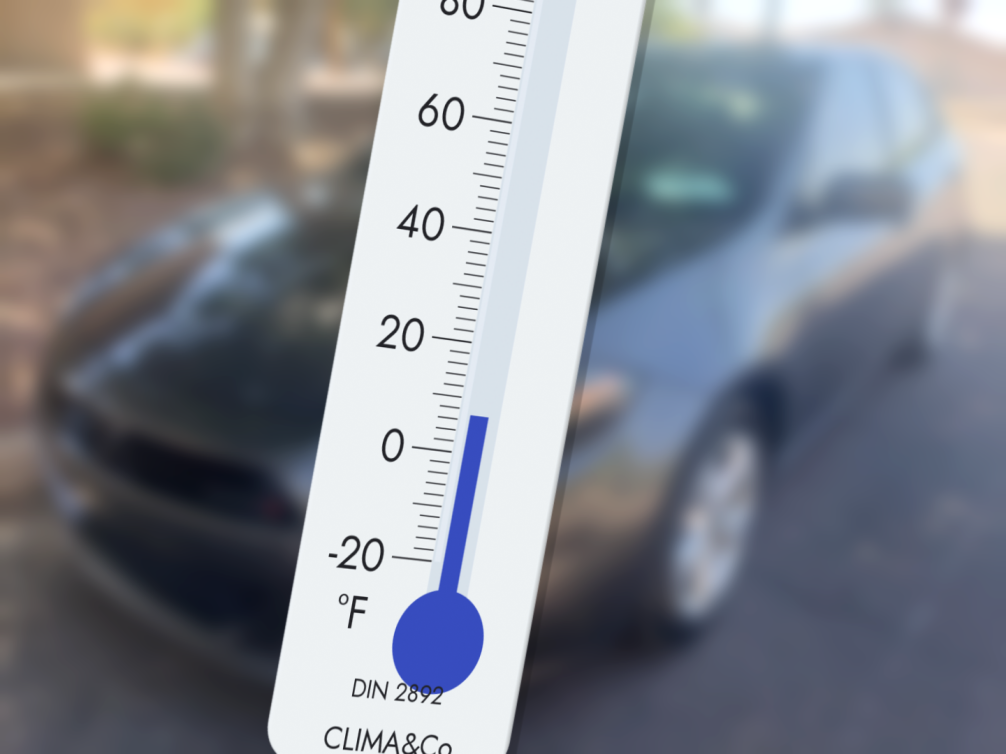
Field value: 7 °F
